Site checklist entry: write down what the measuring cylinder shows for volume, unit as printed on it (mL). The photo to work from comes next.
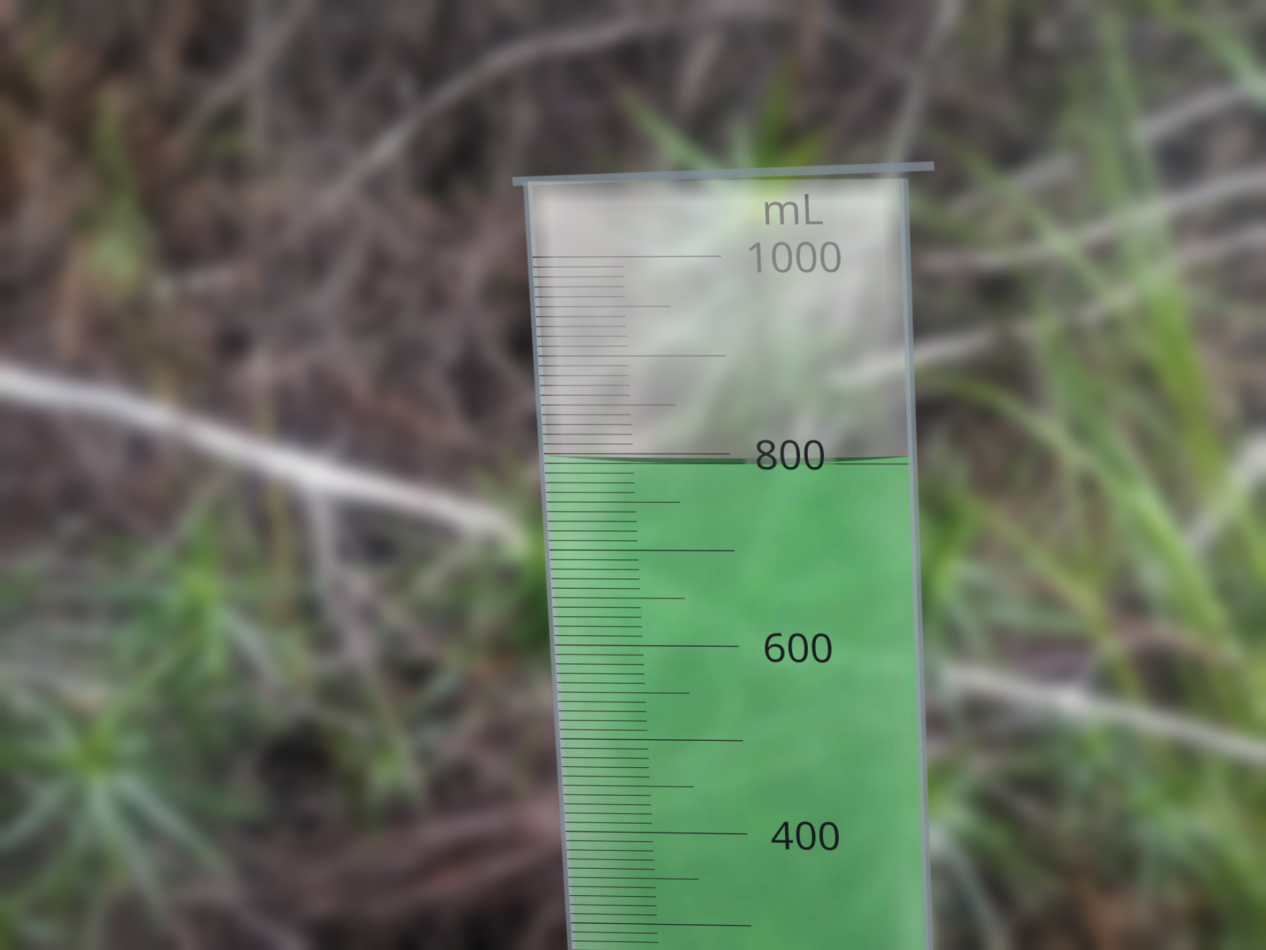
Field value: 790 mL
